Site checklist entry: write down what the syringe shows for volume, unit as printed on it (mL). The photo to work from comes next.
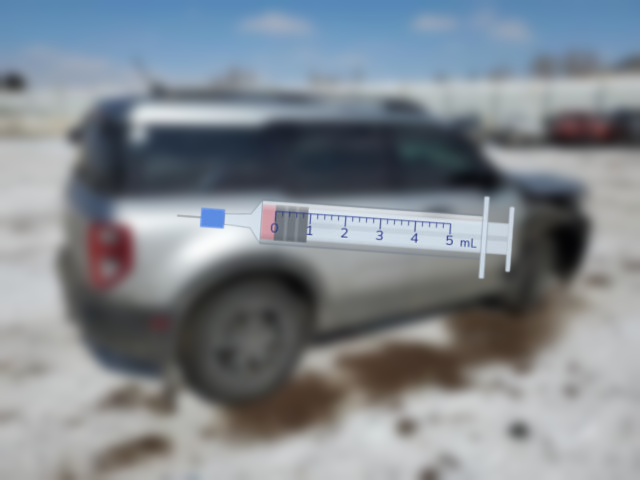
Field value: 0 mL
